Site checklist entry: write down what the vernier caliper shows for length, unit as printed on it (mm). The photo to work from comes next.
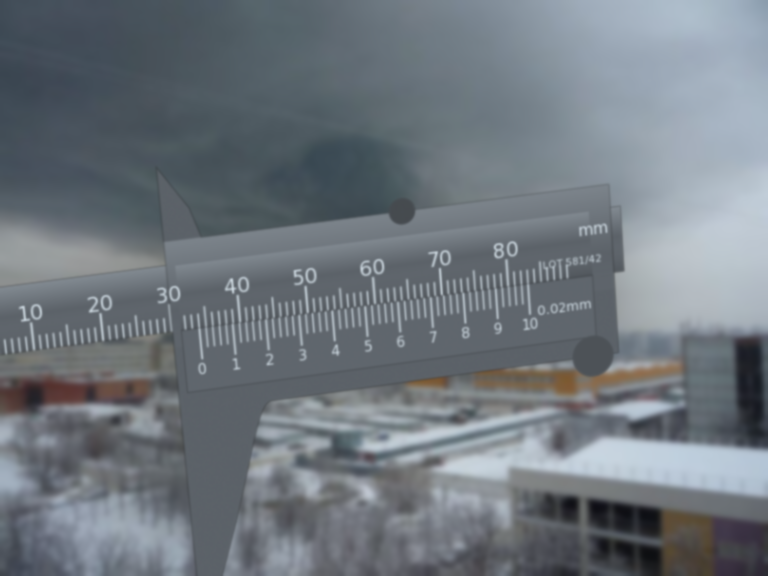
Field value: 34.0 mm
